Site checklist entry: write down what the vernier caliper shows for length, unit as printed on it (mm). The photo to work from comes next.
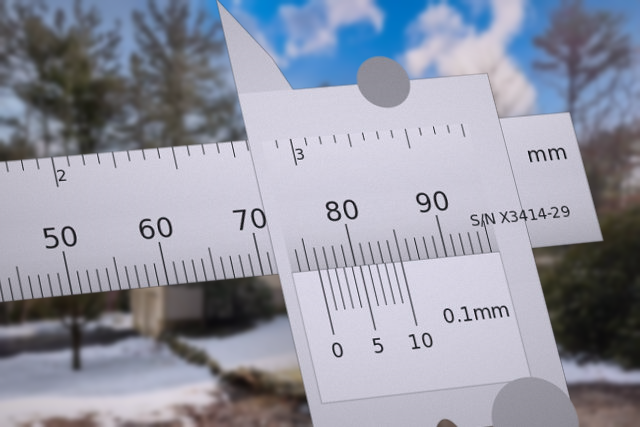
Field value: 76.0 mm
